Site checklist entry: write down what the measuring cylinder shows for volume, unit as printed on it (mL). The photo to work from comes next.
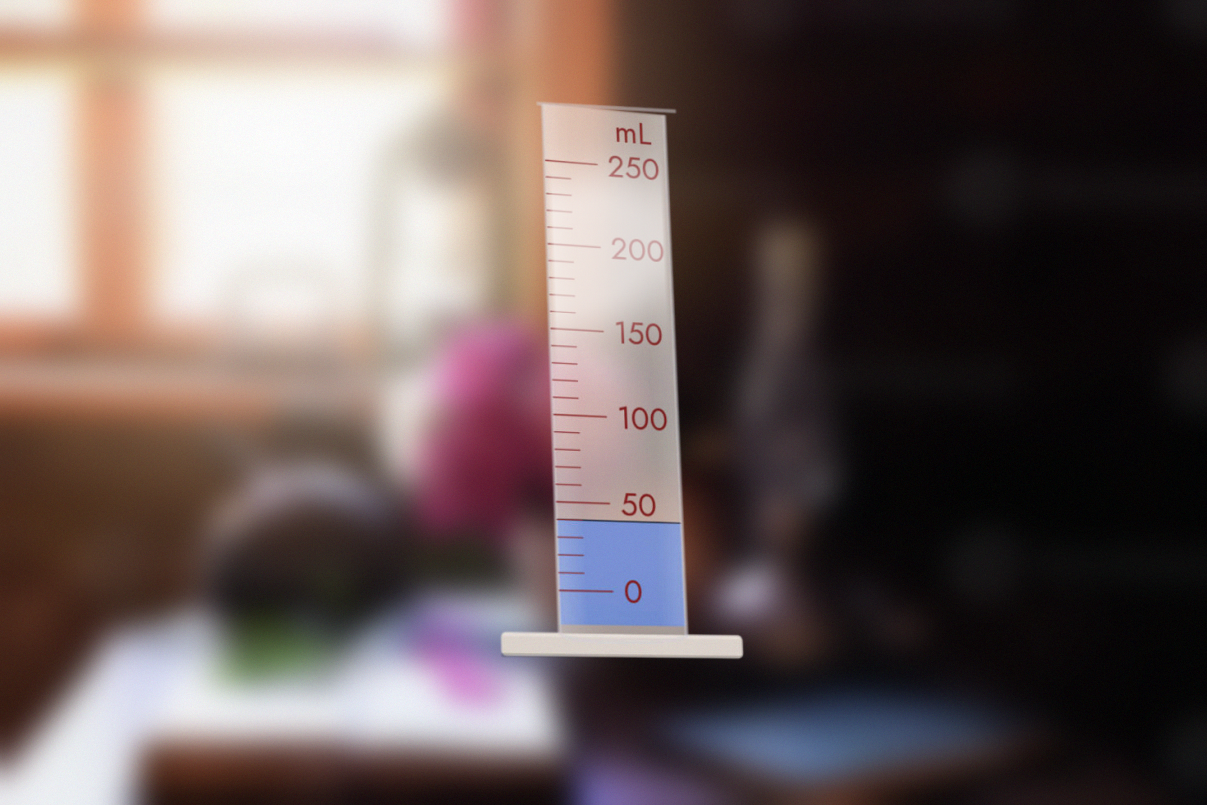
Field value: 40 mL
